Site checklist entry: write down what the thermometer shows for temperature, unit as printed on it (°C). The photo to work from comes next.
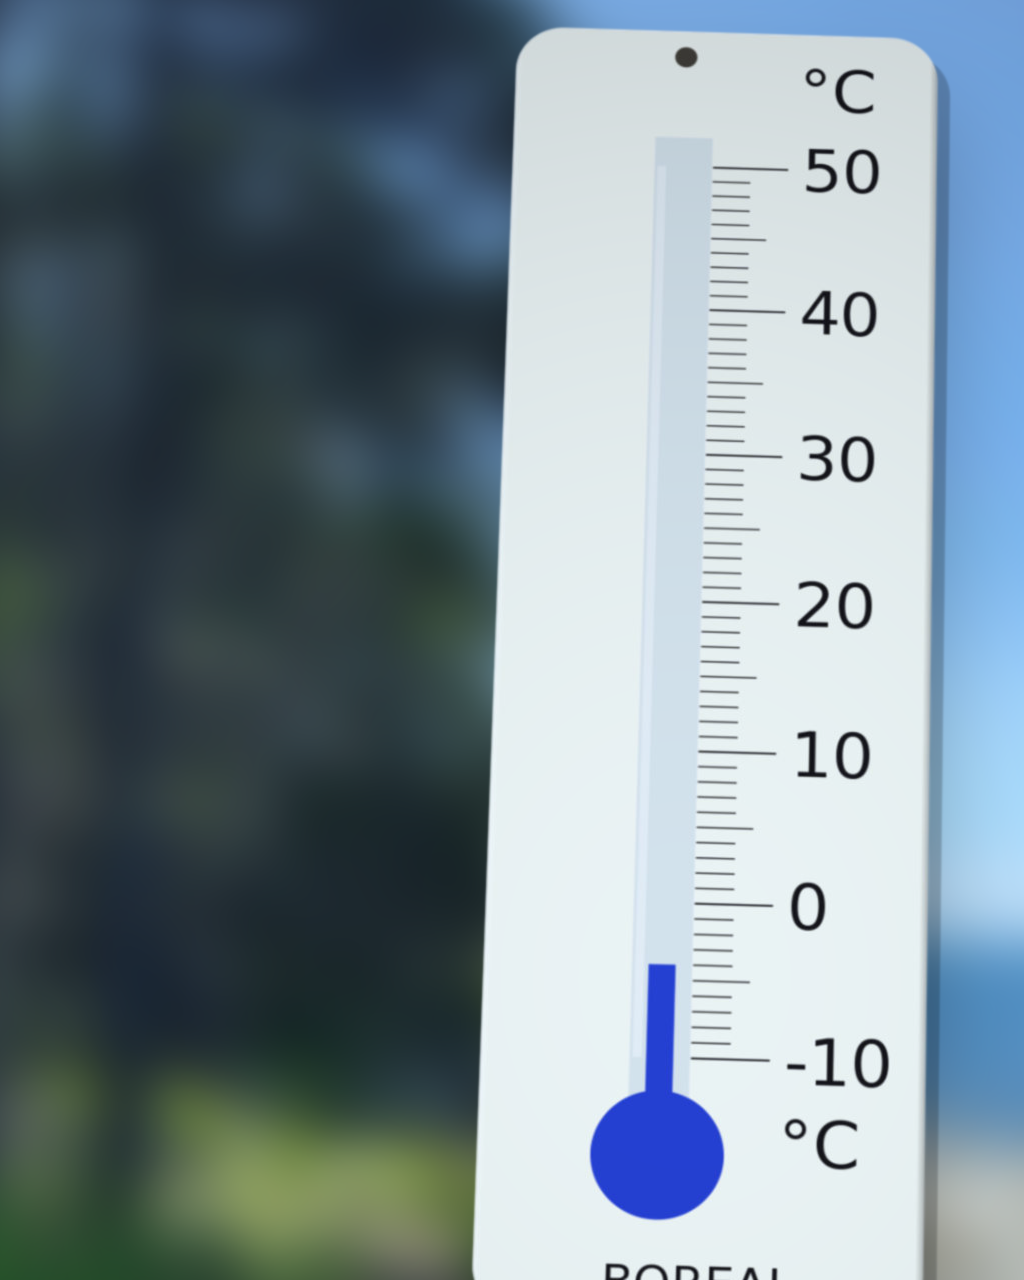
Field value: -4 °C
